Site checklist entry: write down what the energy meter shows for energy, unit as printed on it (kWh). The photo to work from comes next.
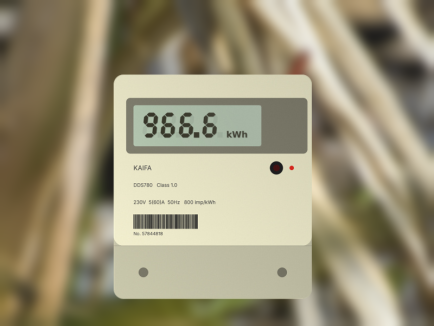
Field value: 966.6 kWh
